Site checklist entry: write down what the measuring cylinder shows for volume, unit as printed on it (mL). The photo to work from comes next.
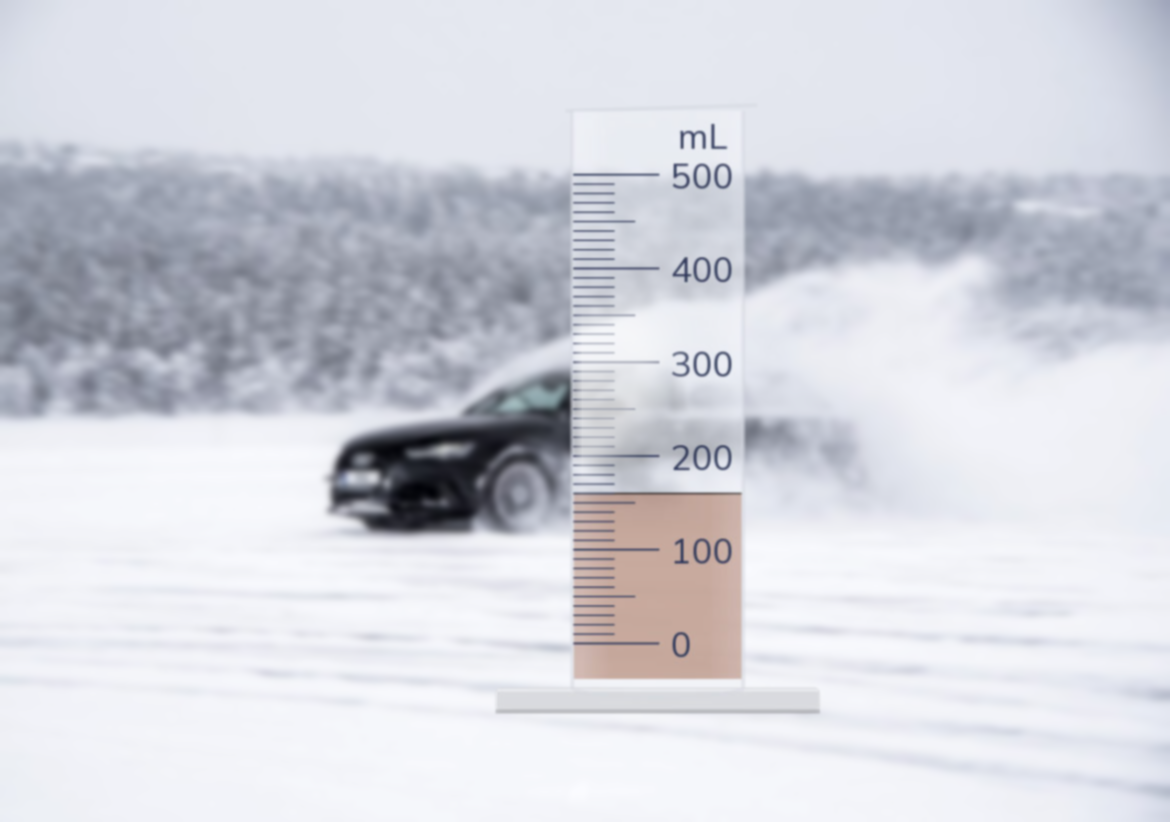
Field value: 160 mL
